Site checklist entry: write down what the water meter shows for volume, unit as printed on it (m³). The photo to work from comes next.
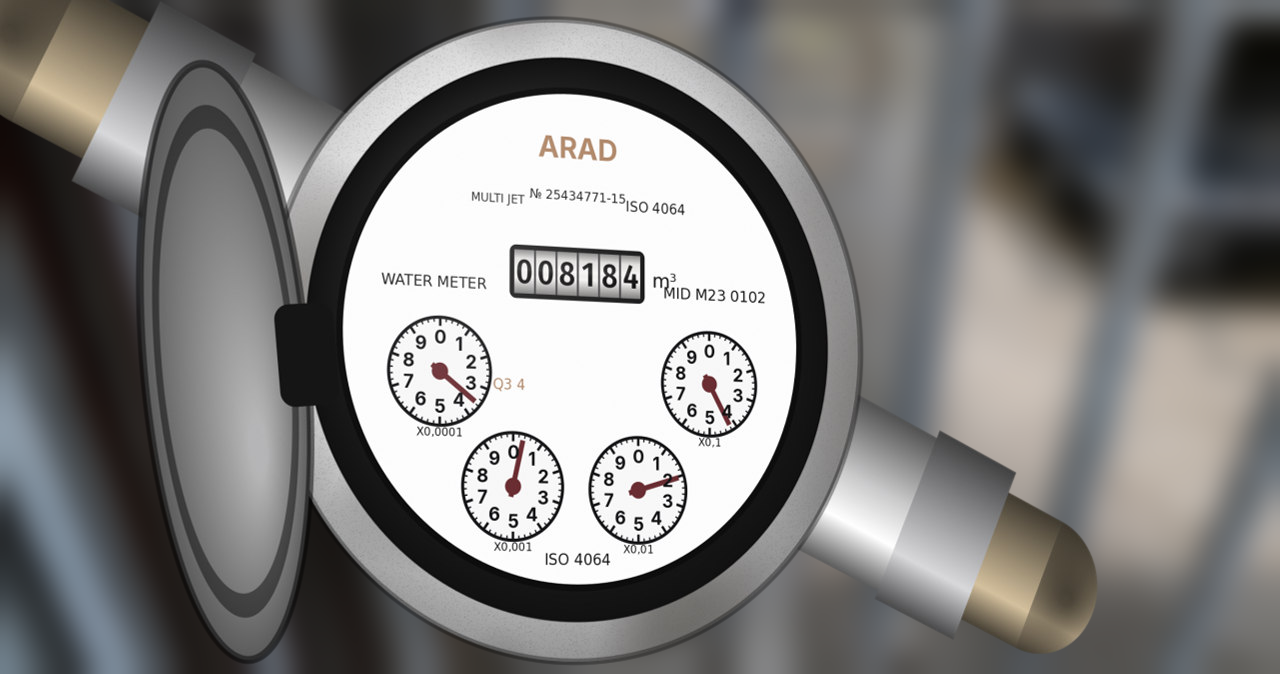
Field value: 8184.4203 m³
